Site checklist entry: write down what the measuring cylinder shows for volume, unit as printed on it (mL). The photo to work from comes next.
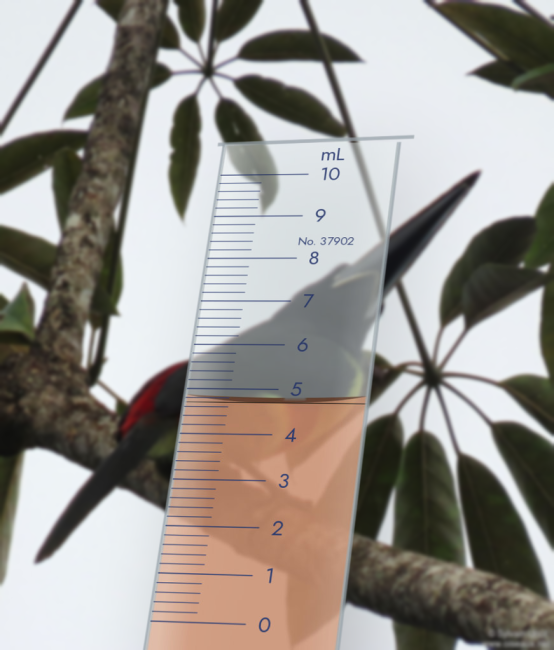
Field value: 4.7 mL
